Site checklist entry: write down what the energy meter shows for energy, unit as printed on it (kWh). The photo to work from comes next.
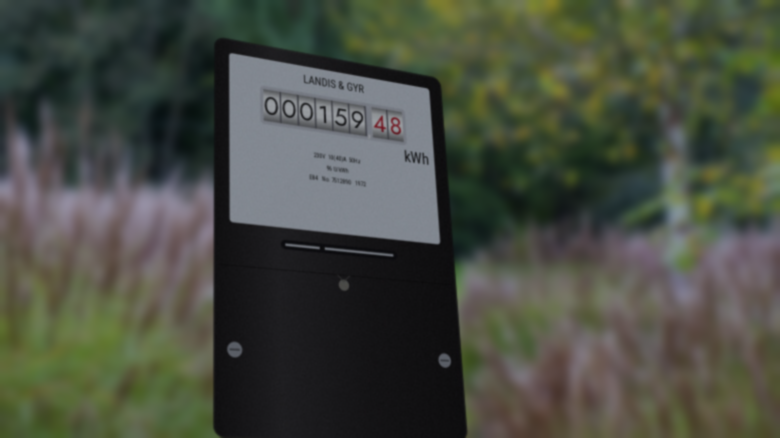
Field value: 159.48 kWh
